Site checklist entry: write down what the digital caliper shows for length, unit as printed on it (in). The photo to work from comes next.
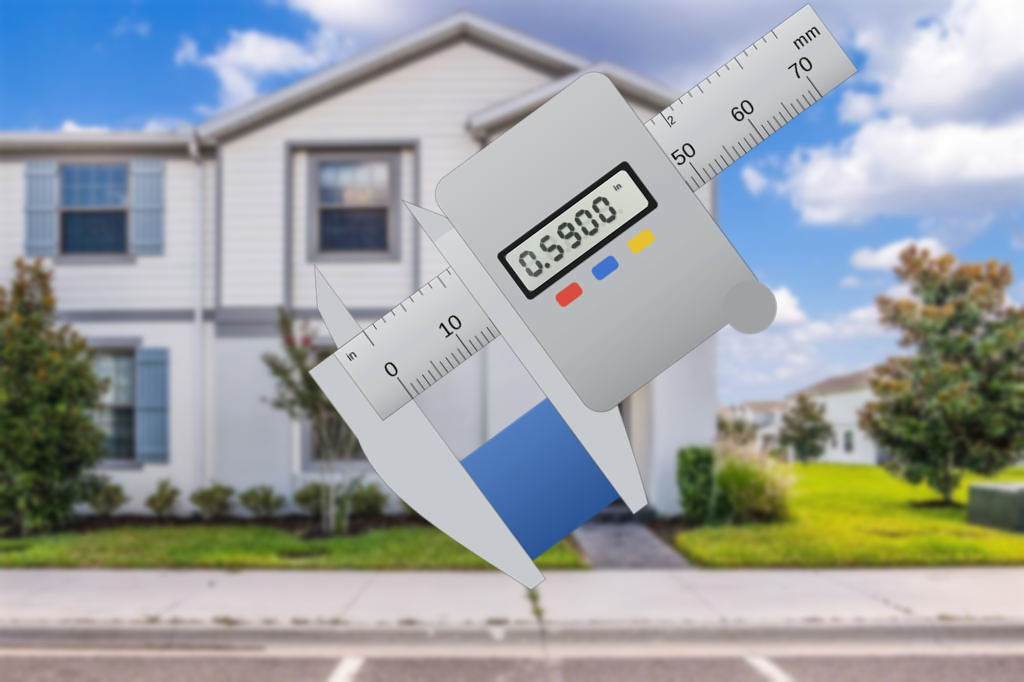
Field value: 0.5900 in
